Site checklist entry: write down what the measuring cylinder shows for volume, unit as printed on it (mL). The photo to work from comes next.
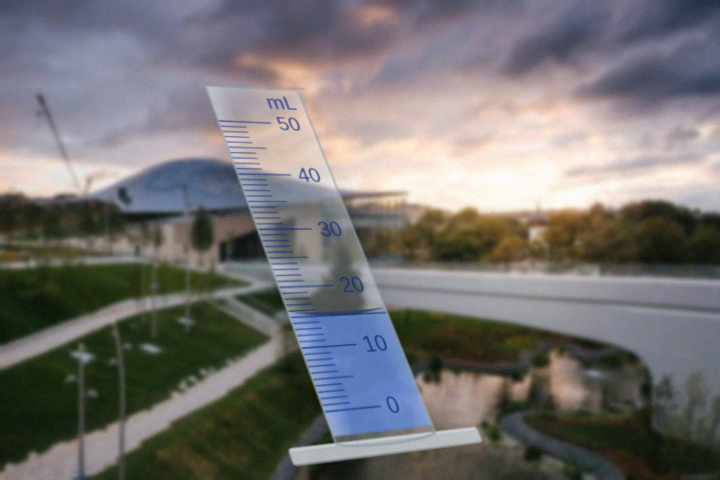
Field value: 15 mL
